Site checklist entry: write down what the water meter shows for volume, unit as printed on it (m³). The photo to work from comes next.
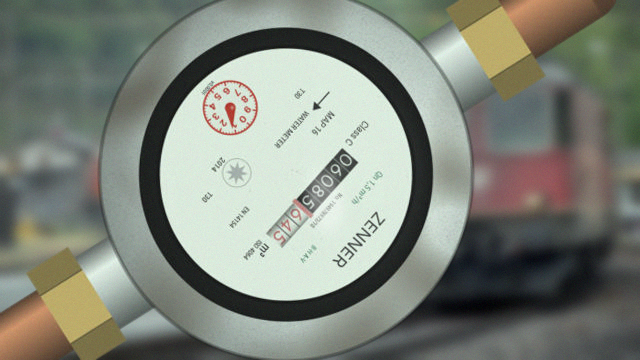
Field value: 6085.6451 m³
